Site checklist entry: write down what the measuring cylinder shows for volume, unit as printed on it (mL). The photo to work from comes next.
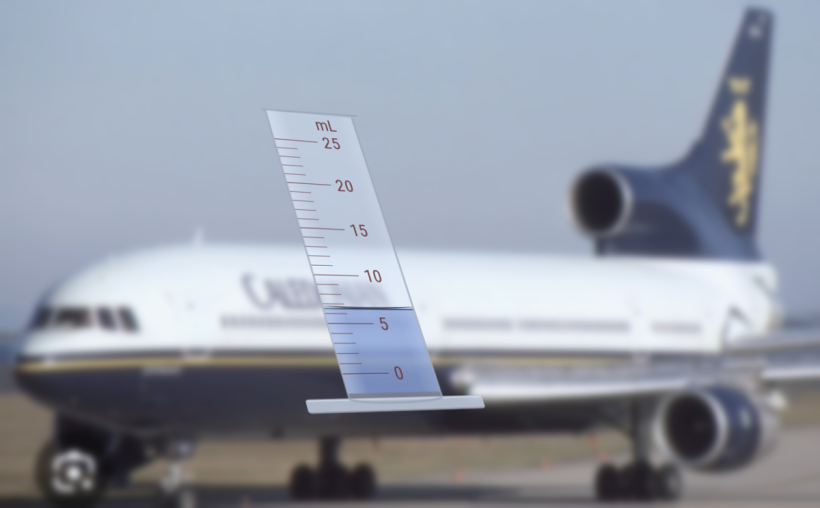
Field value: 6.5 mL
